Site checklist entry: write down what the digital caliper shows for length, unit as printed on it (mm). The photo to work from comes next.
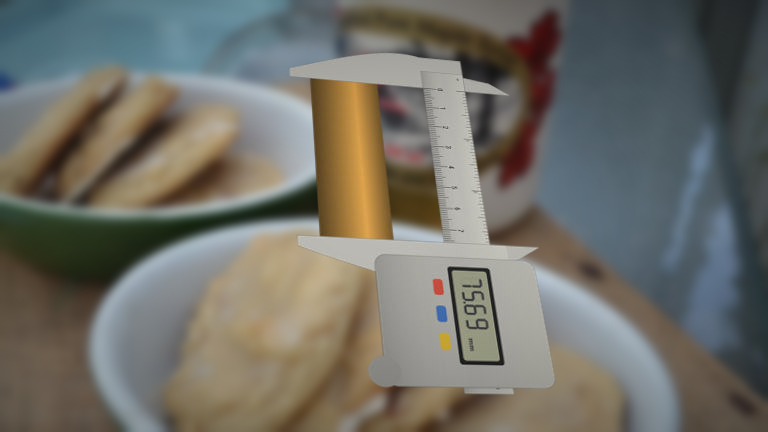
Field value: 75.69 mm
